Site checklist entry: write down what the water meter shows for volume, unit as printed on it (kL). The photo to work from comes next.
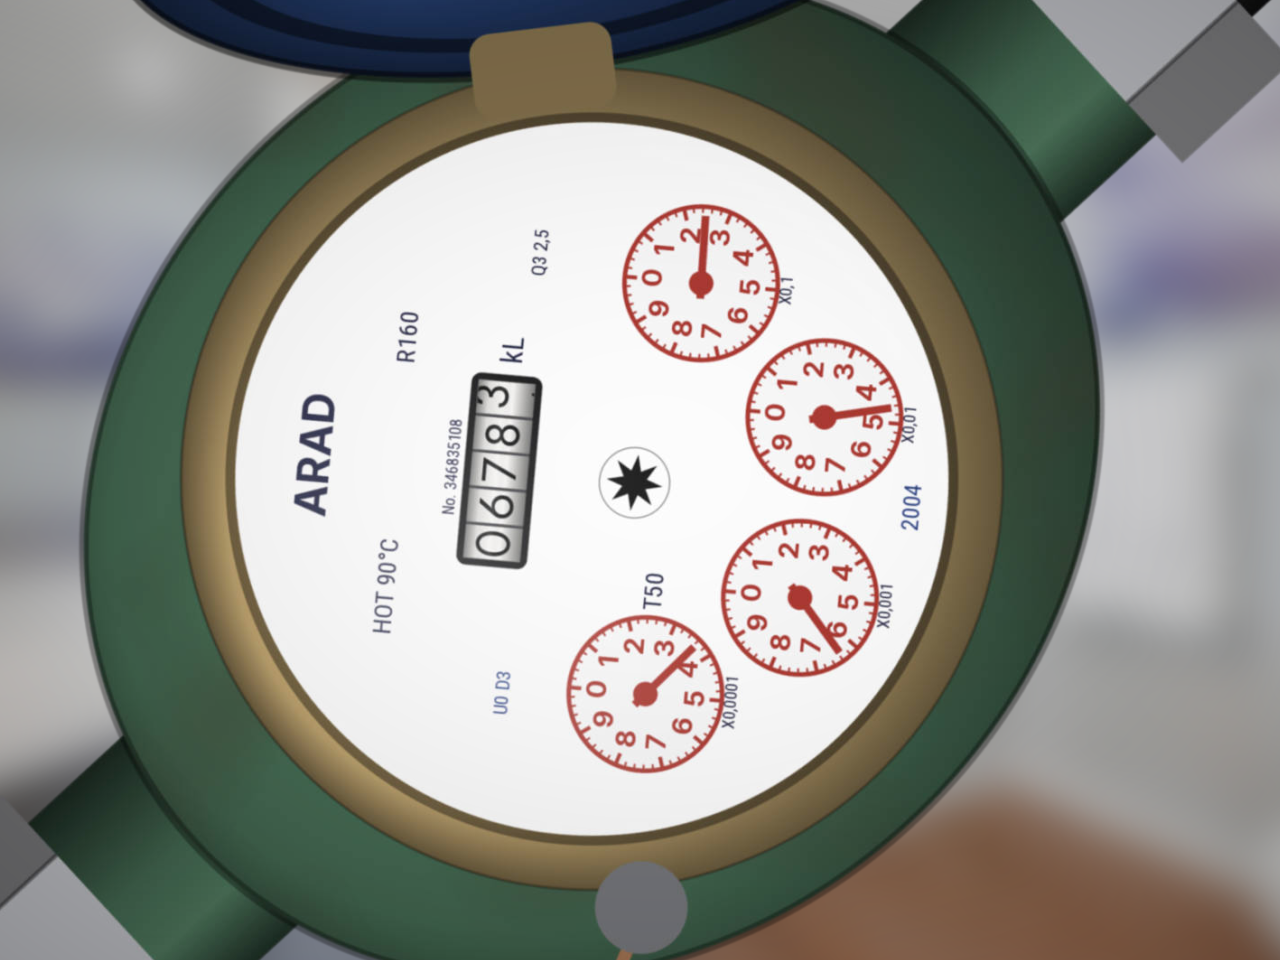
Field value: 6783.2463 kL
